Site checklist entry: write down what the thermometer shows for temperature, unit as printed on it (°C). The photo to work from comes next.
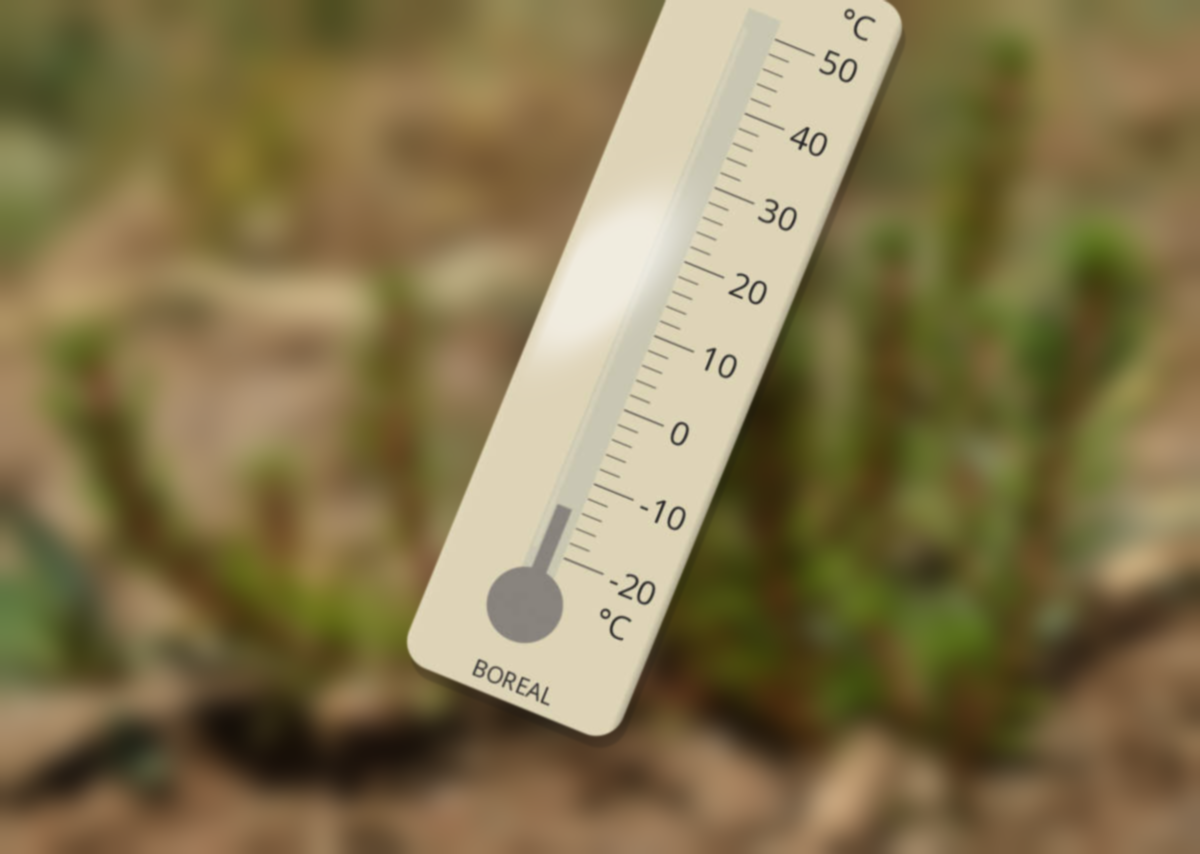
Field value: -14 °C
